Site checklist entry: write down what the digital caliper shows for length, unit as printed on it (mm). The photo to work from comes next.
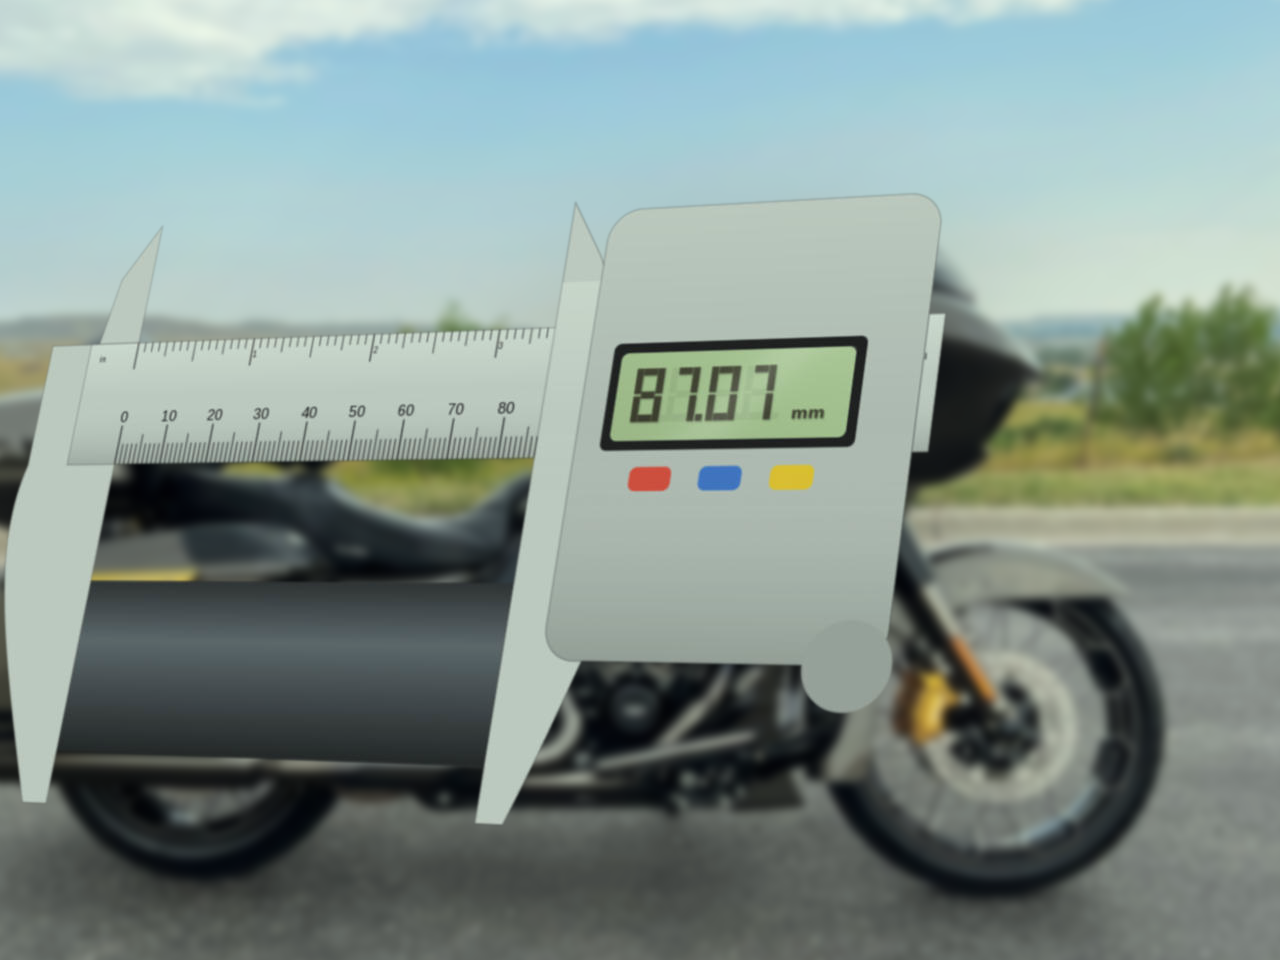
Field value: 87.07 mm
